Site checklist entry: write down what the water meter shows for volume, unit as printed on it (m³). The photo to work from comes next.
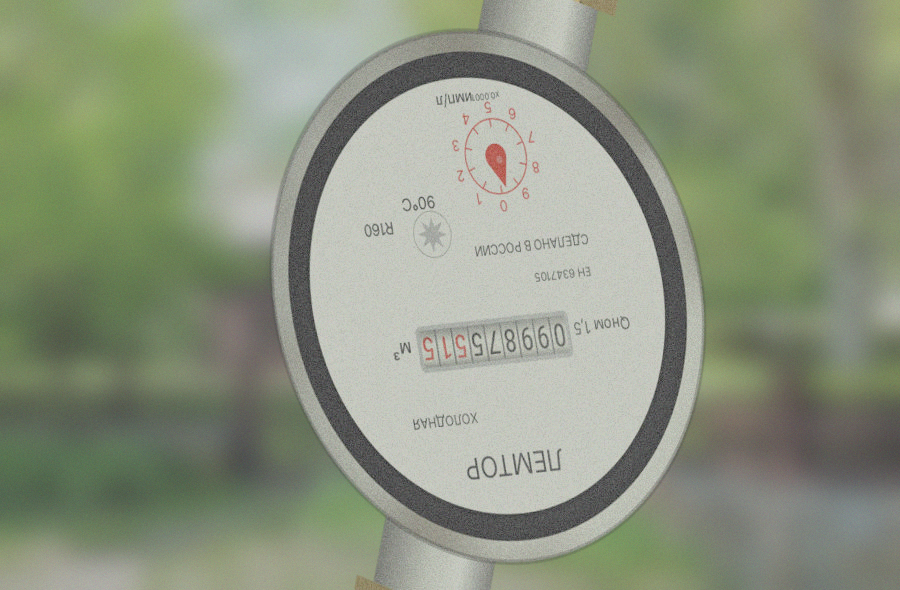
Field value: 99875.5149 m³
